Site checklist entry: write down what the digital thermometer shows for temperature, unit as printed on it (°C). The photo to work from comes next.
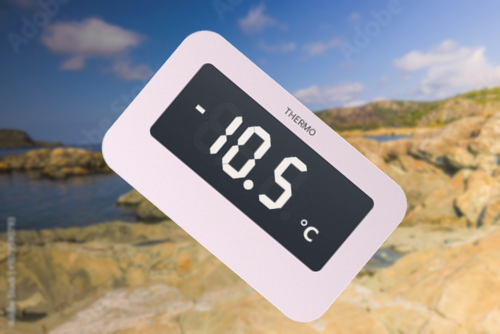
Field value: -10.5 °C
